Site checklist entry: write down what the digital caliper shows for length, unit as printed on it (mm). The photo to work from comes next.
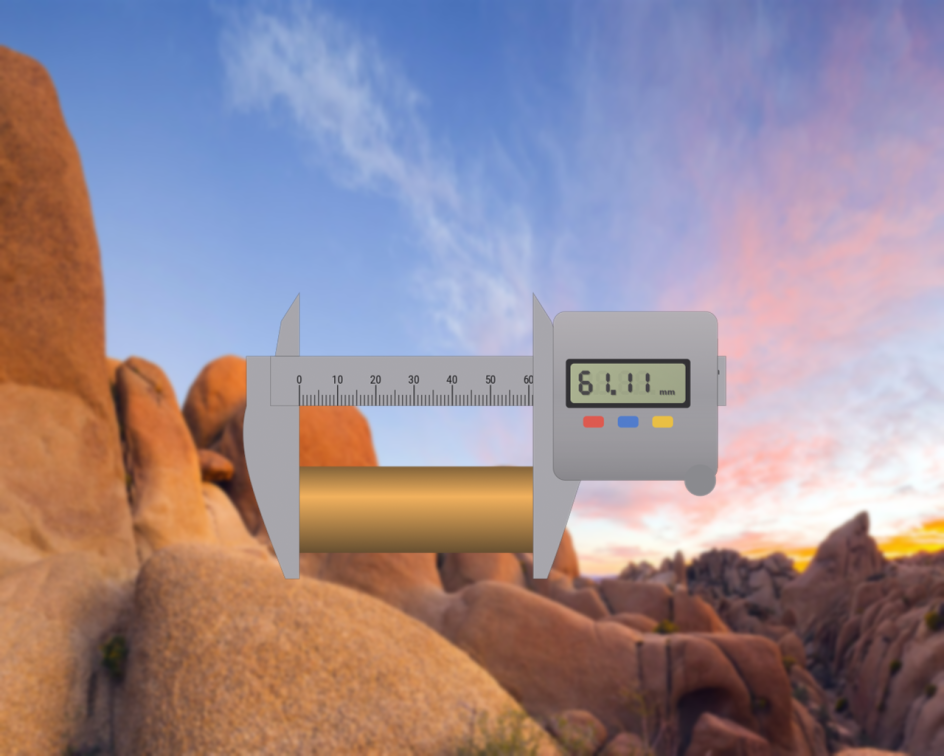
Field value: 61.11 mm
